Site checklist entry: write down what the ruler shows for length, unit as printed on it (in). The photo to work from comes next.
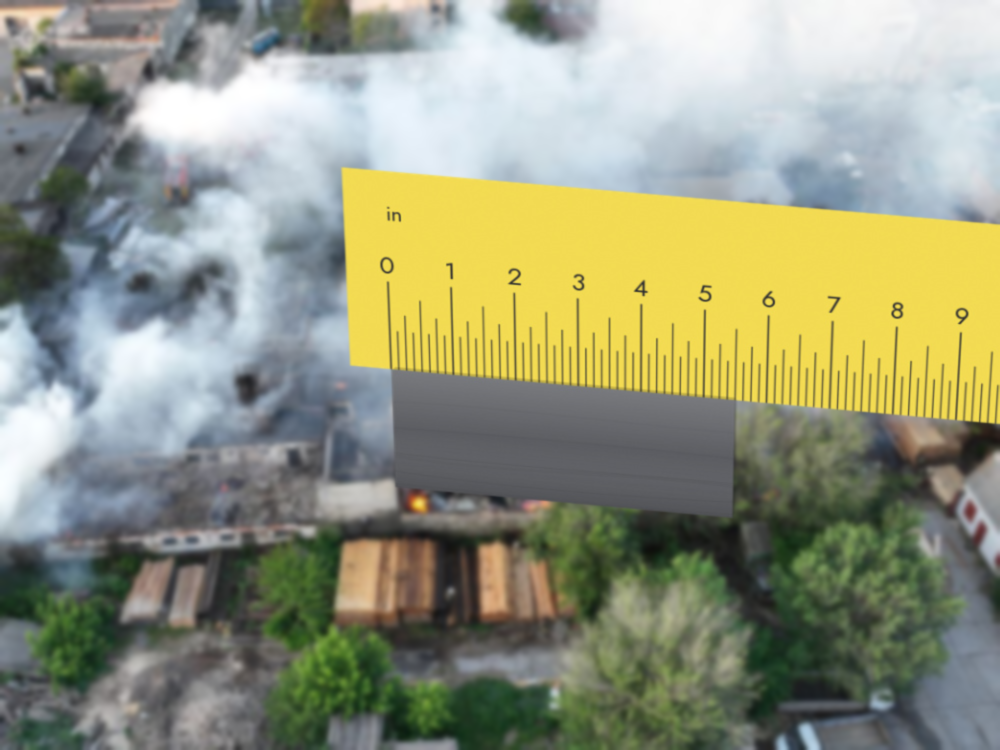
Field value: 5.5 in
